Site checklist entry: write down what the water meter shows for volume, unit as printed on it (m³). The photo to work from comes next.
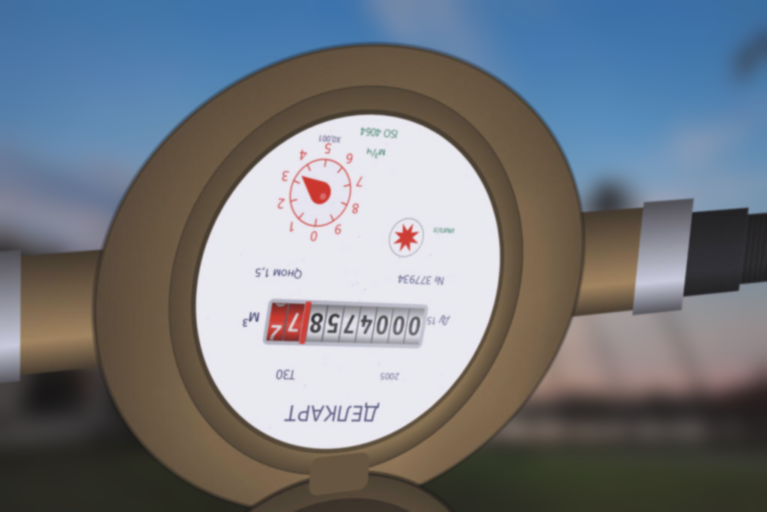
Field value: 4758.723 m³
